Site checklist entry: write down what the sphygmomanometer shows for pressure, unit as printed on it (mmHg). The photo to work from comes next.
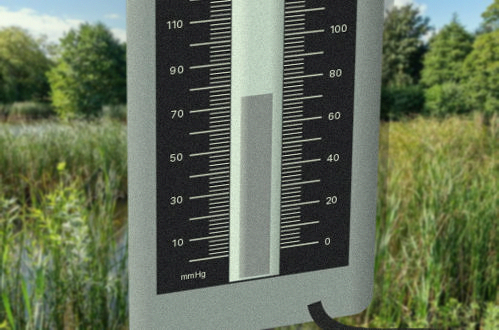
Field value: 74 mmHg
